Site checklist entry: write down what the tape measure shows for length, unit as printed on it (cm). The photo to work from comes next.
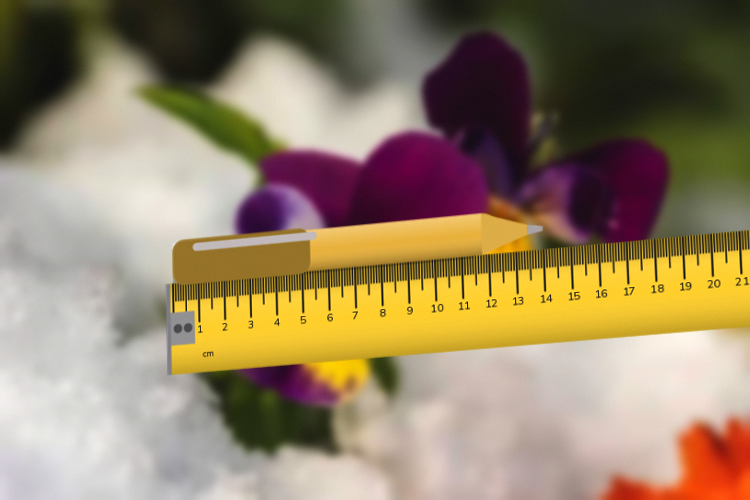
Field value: 14 cm
